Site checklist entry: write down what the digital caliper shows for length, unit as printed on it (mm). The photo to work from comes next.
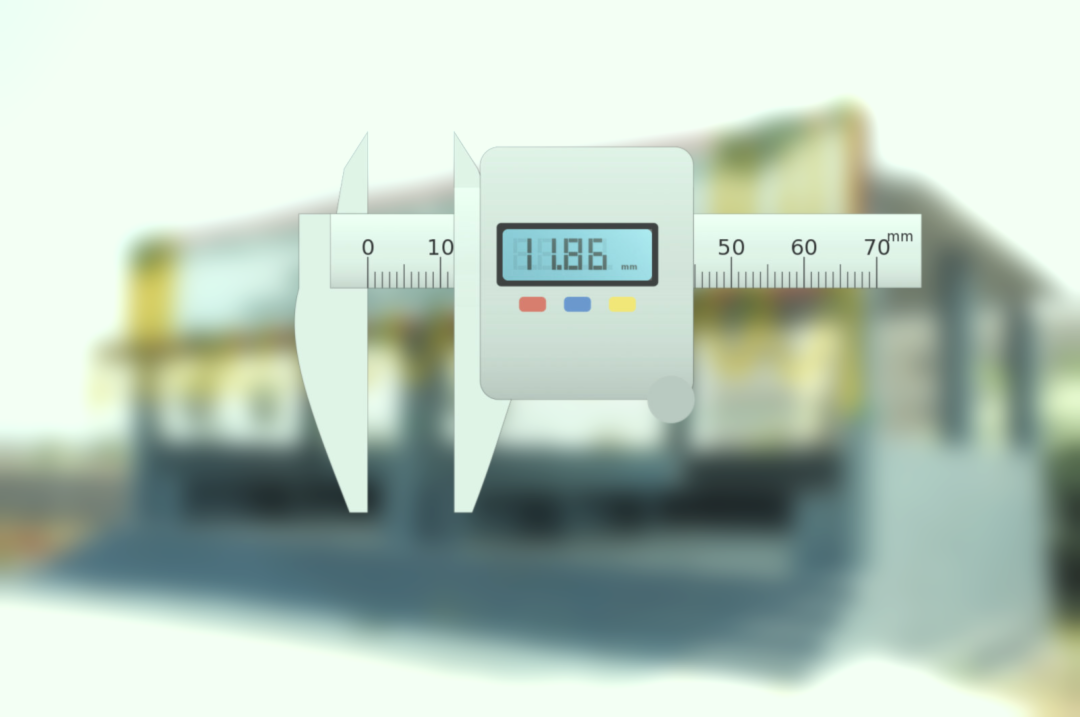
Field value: 11.86 mm
